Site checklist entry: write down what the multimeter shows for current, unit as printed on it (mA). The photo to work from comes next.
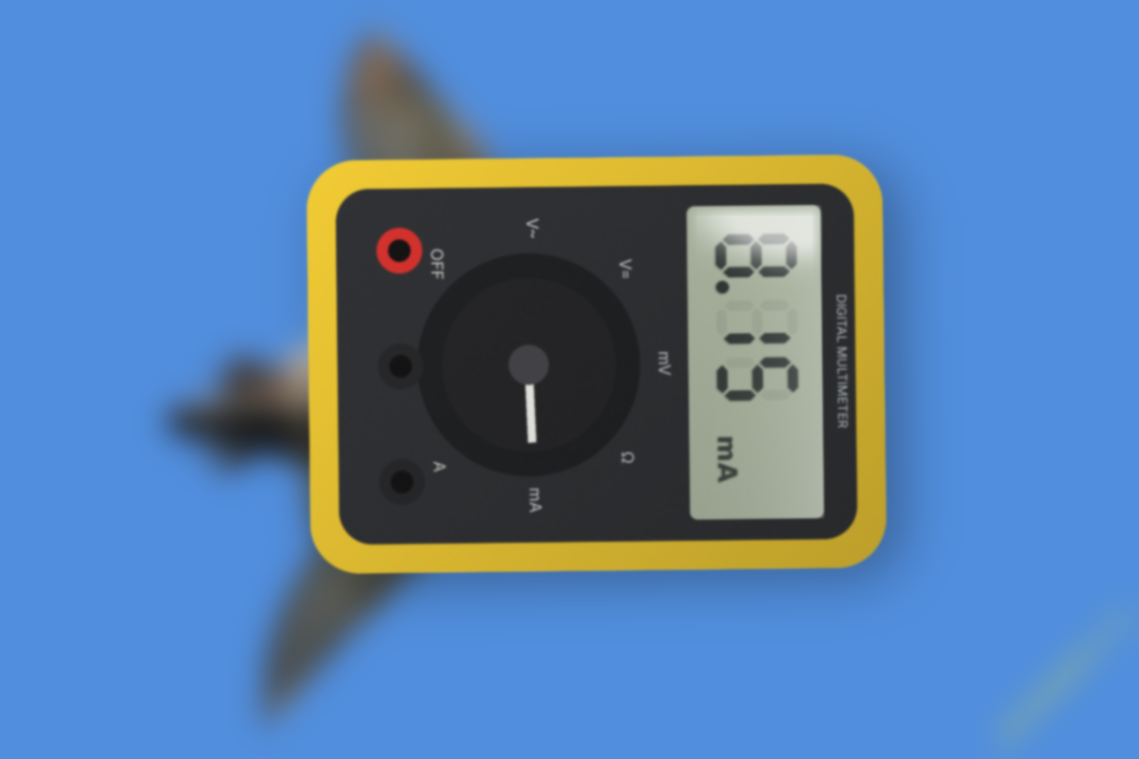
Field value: 8.15 mA
